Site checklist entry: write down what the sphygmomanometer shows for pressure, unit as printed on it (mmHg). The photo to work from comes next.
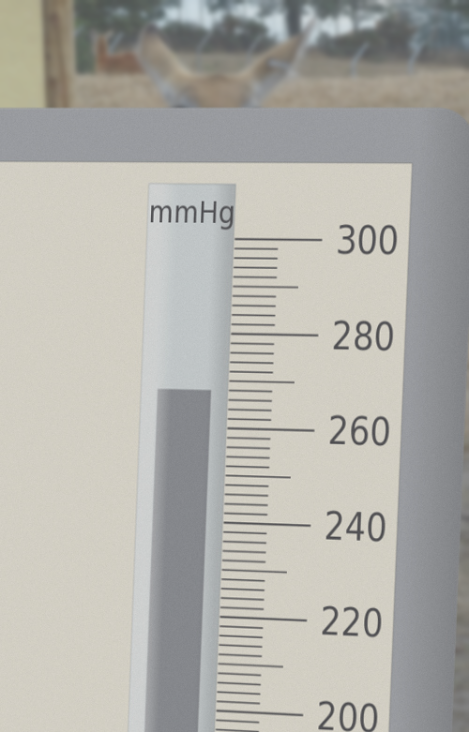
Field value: 268 mmHg
